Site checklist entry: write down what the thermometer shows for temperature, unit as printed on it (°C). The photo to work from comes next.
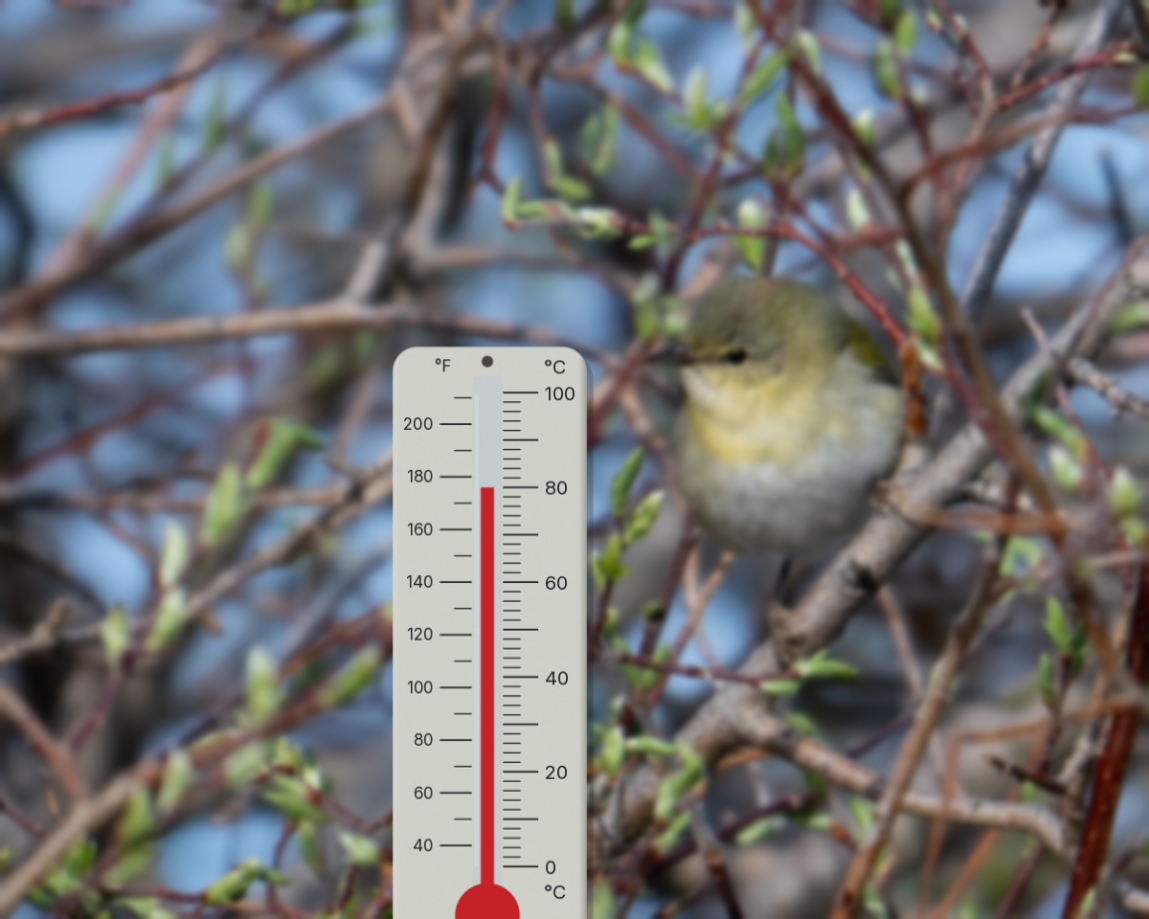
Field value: 80 °C
